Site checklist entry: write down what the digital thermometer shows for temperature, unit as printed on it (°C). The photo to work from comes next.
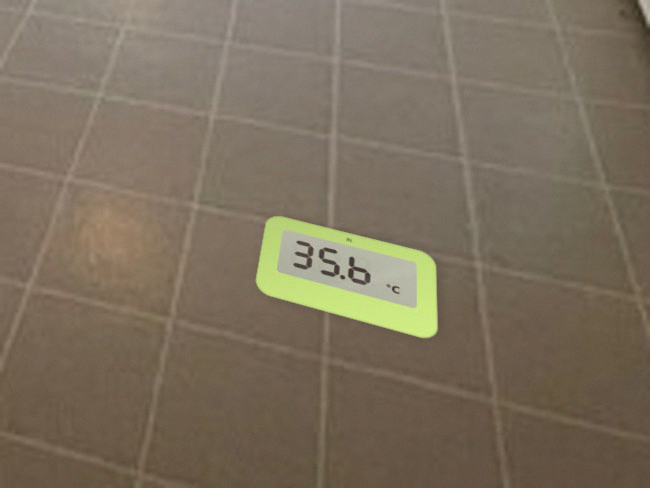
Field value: 35.6 °C
